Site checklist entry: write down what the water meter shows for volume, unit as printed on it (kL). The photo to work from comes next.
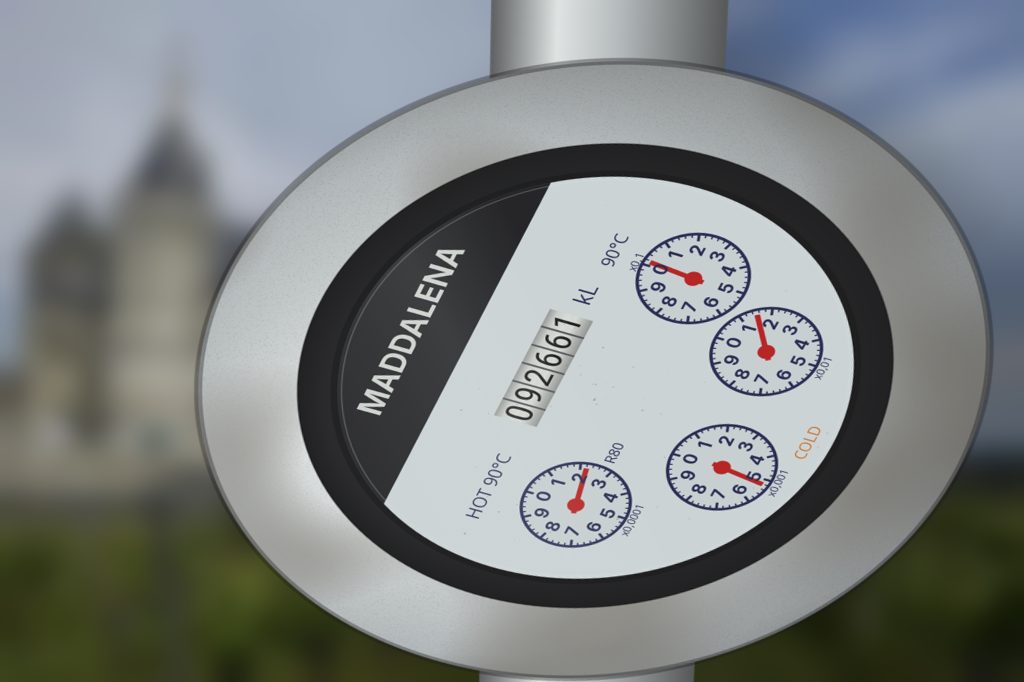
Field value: 92661.0152 kL
